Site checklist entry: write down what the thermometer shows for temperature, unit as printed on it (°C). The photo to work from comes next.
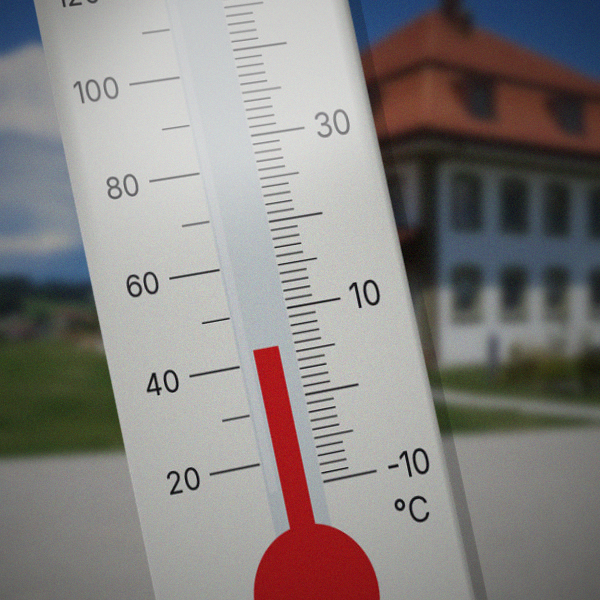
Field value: 6 °C
